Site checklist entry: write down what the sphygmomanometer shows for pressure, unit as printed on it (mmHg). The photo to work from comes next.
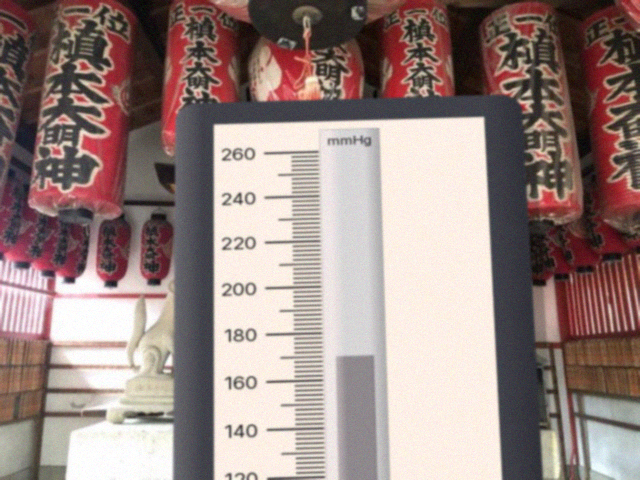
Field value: 170 mmHg
